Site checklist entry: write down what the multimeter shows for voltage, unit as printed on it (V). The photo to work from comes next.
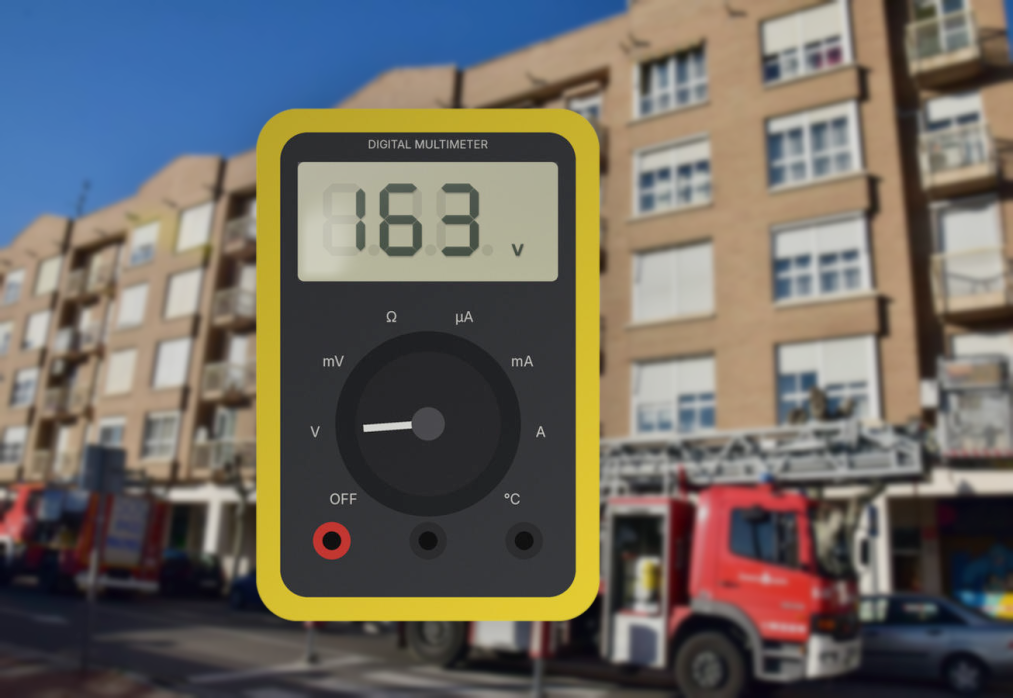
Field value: 163 V
